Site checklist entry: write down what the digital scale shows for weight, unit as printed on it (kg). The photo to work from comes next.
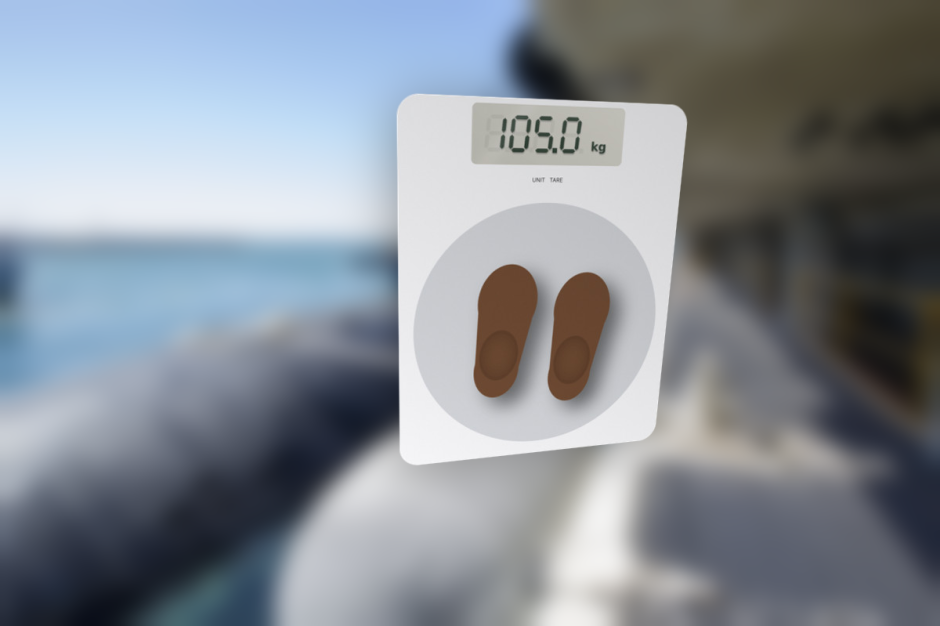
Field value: 105.0 kg
